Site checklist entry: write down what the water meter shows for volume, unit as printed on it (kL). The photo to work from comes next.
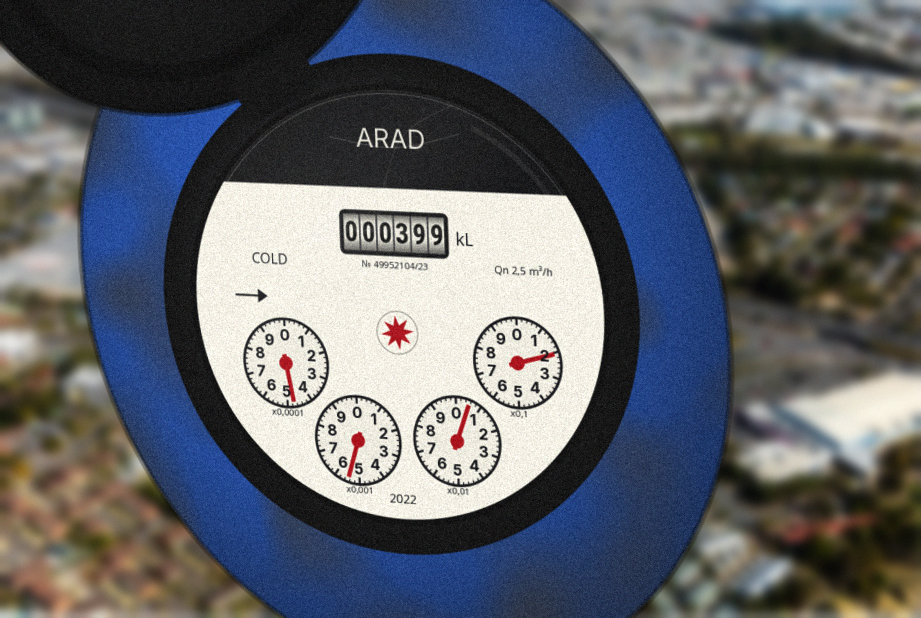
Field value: 399.2054 kL
